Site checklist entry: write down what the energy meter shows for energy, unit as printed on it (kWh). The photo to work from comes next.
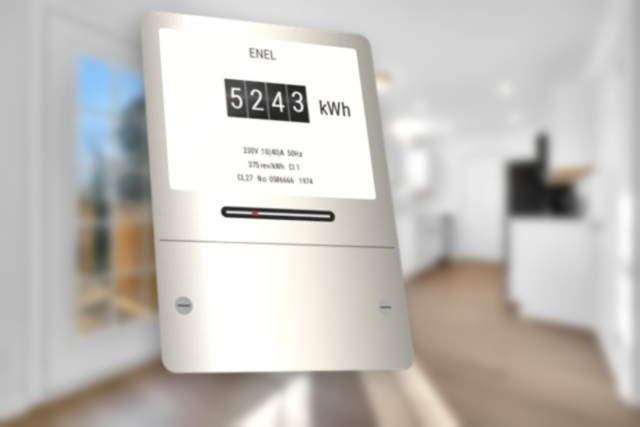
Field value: 5243 kWh
